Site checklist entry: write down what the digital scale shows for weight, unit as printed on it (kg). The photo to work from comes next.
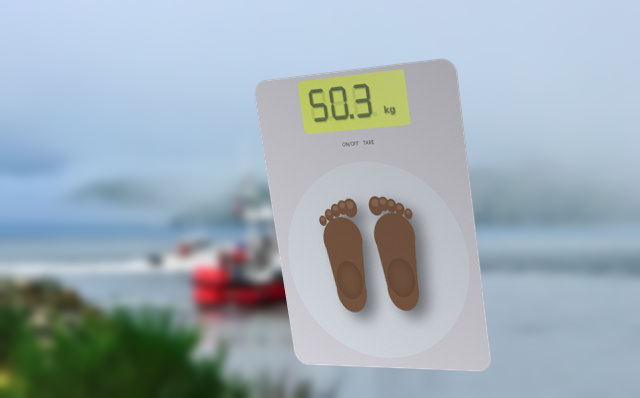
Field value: 50.3 kg
